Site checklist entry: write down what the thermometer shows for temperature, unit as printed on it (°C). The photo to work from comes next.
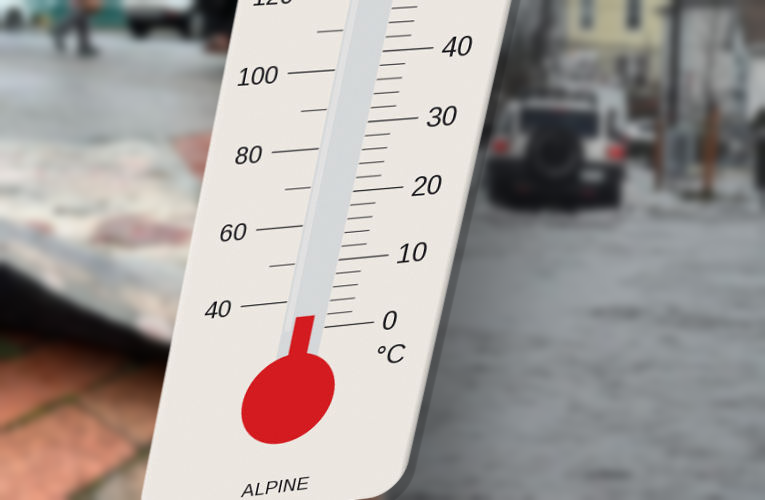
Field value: 2 °C
